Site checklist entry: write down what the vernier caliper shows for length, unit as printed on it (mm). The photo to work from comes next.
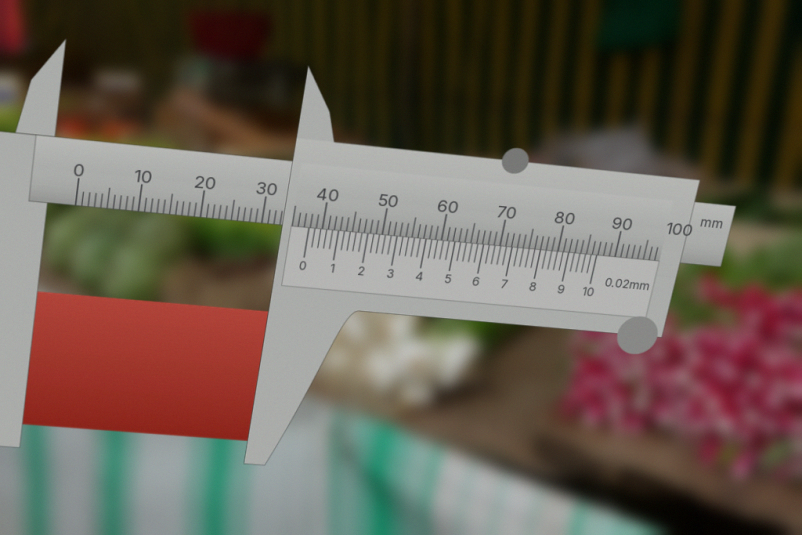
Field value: 37.8 mm
